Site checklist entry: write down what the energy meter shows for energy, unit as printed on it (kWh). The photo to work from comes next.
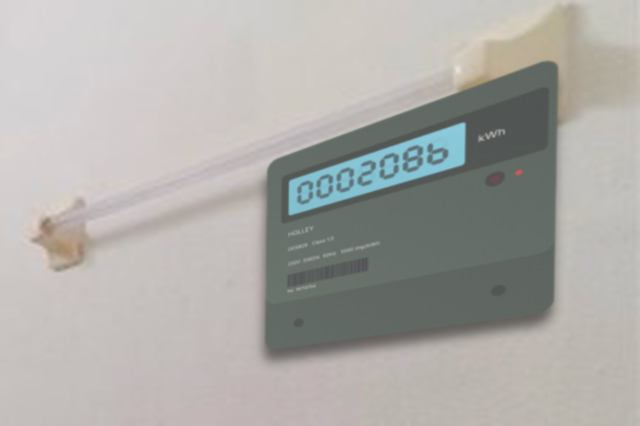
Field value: 2086 kWh
